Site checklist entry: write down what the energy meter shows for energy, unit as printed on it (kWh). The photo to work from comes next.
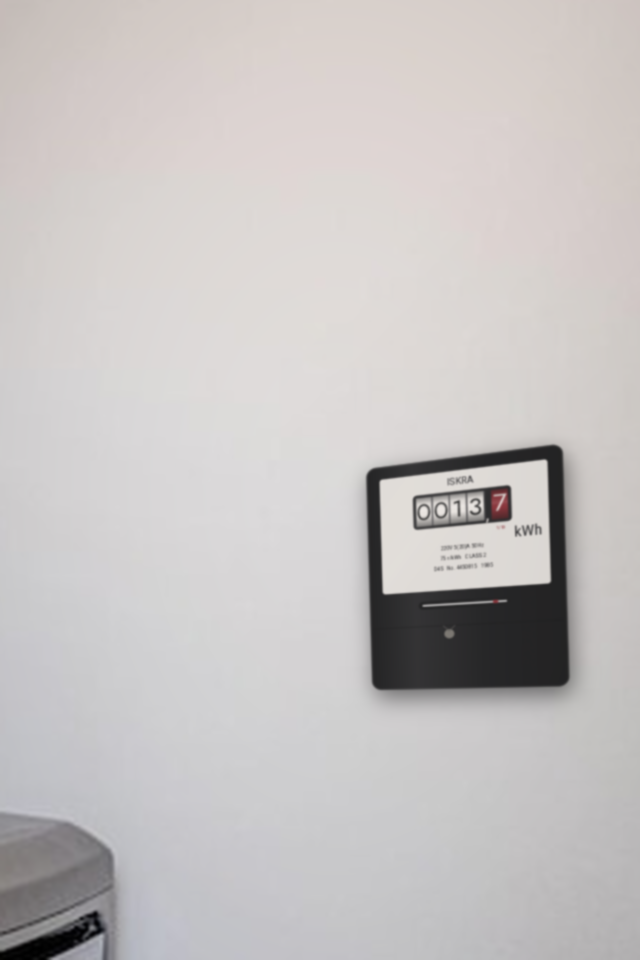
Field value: 13.7 kWh
